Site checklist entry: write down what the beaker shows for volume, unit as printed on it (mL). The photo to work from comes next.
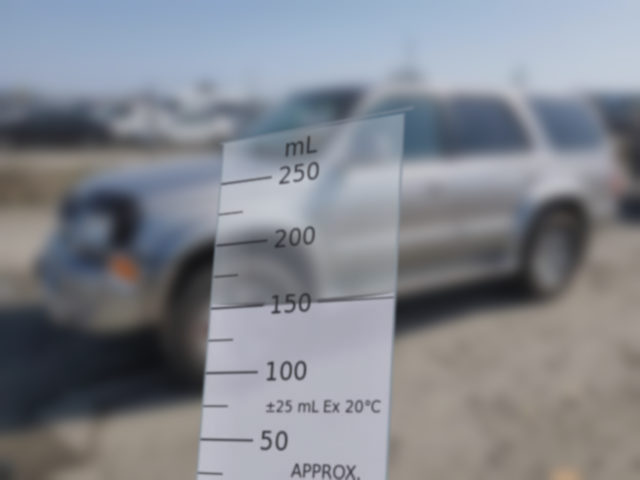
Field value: 150 mL
